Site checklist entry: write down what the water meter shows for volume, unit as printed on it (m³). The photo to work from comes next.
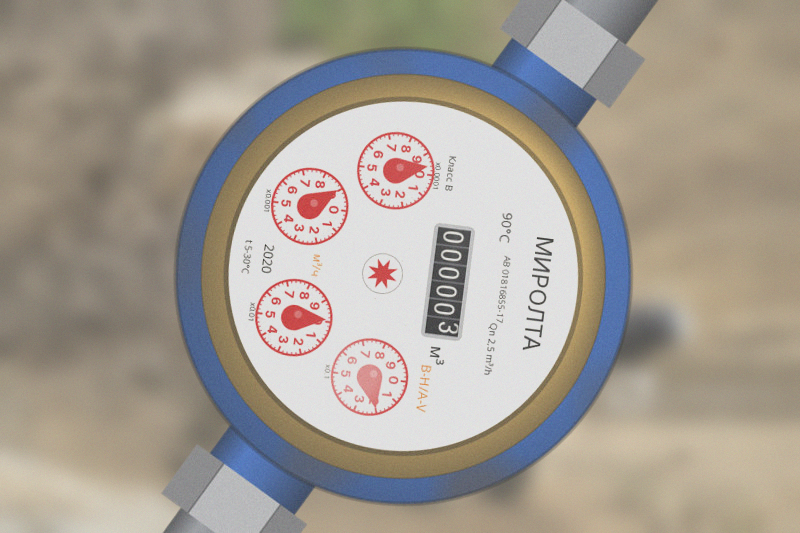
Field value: 3.1989 m³
